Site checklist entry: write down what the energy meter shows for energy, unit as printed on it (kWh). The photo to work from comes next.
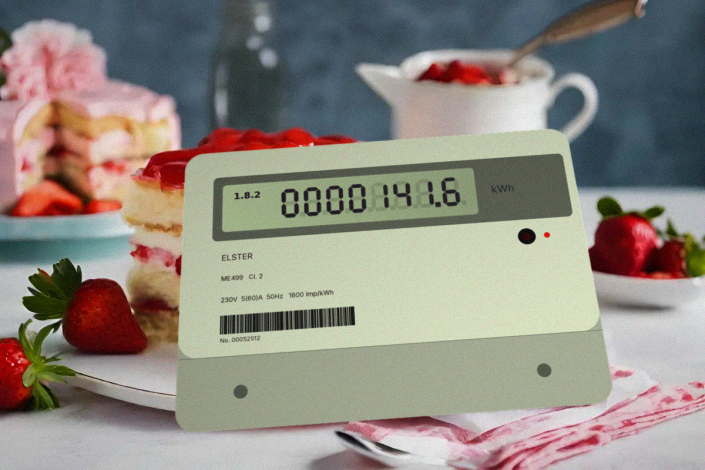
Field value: 141.6 kWh
